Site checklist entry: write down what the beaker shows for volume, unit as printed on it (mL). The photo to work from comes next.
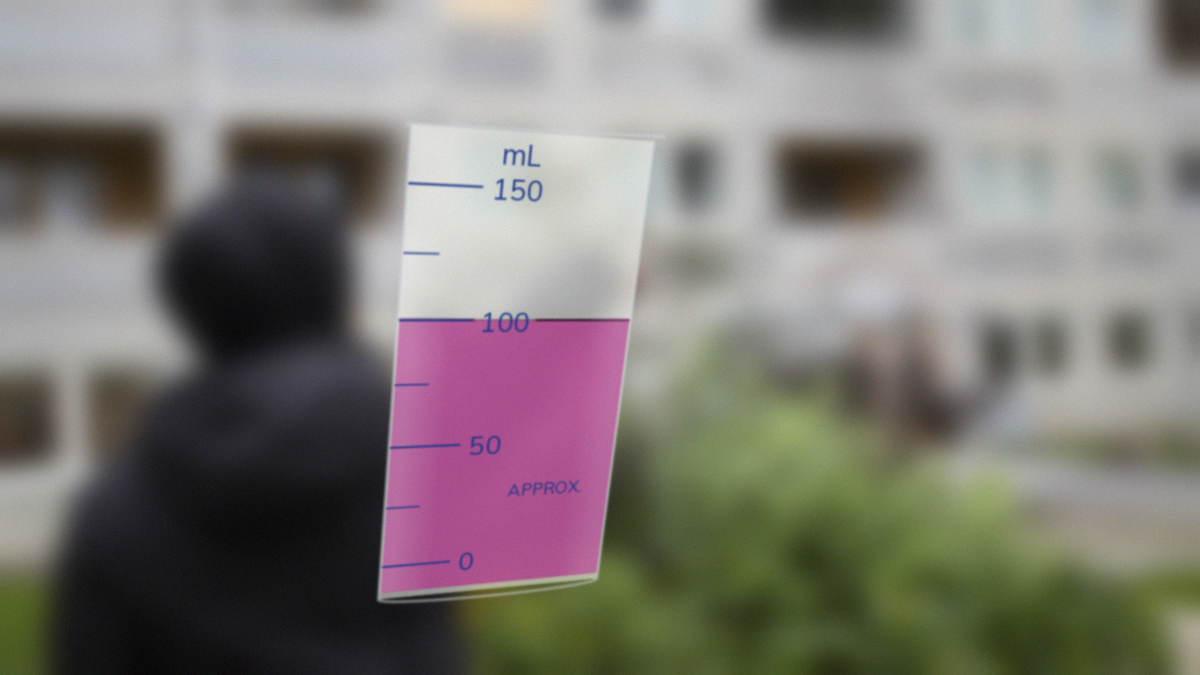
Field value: 100 mL
